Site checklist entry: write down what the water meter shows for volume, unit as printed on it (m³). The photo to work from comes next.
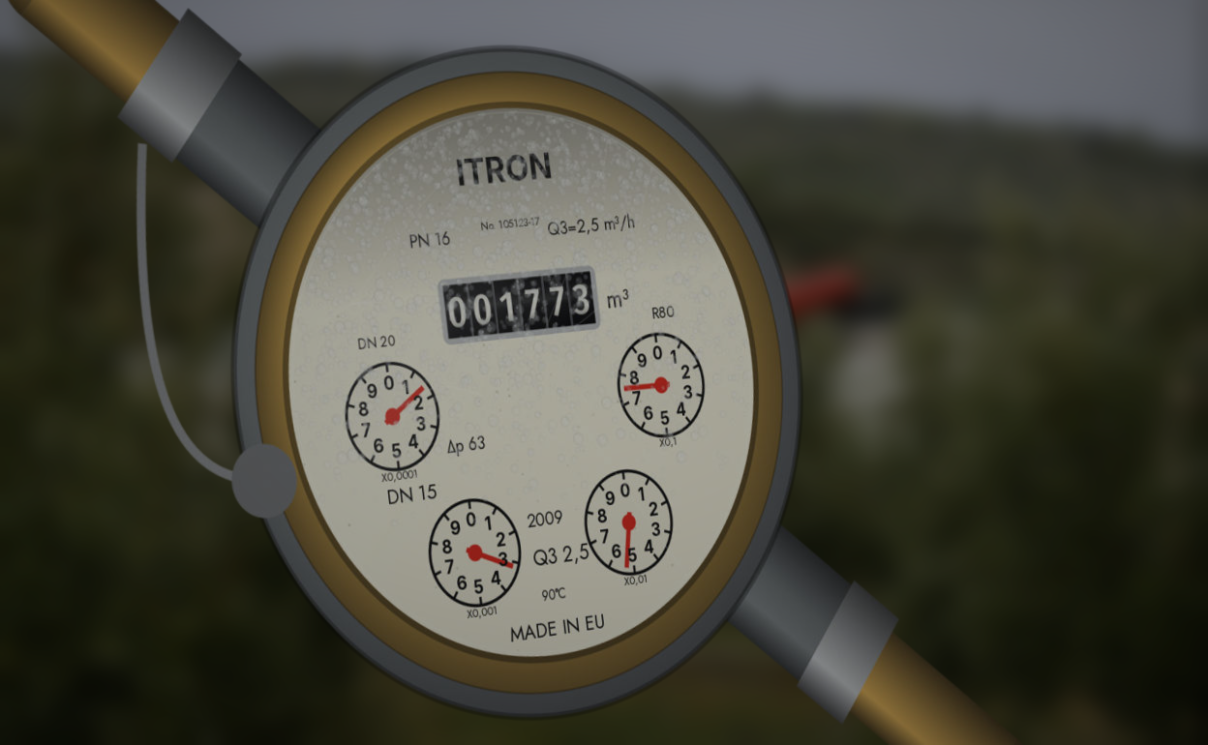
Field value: 1773.7531 m³
